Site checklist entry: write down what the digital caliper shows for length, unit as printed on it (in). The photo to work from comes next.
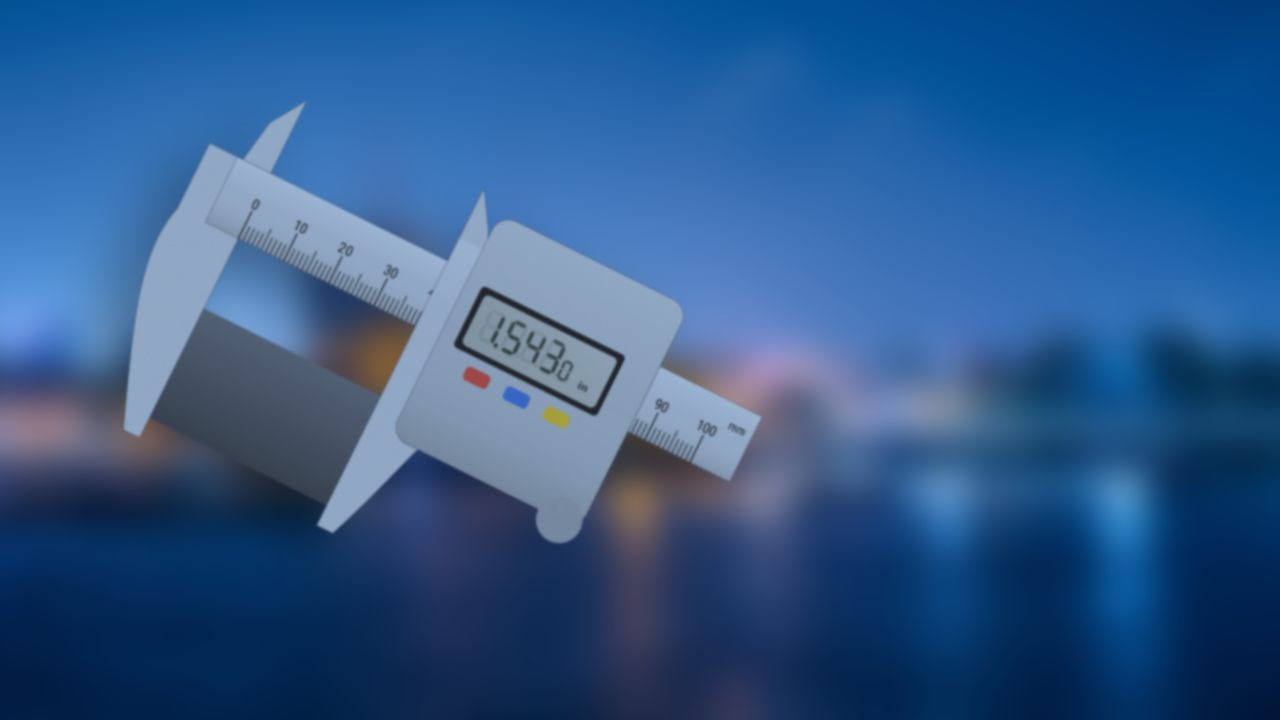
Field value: 1.5430 in
